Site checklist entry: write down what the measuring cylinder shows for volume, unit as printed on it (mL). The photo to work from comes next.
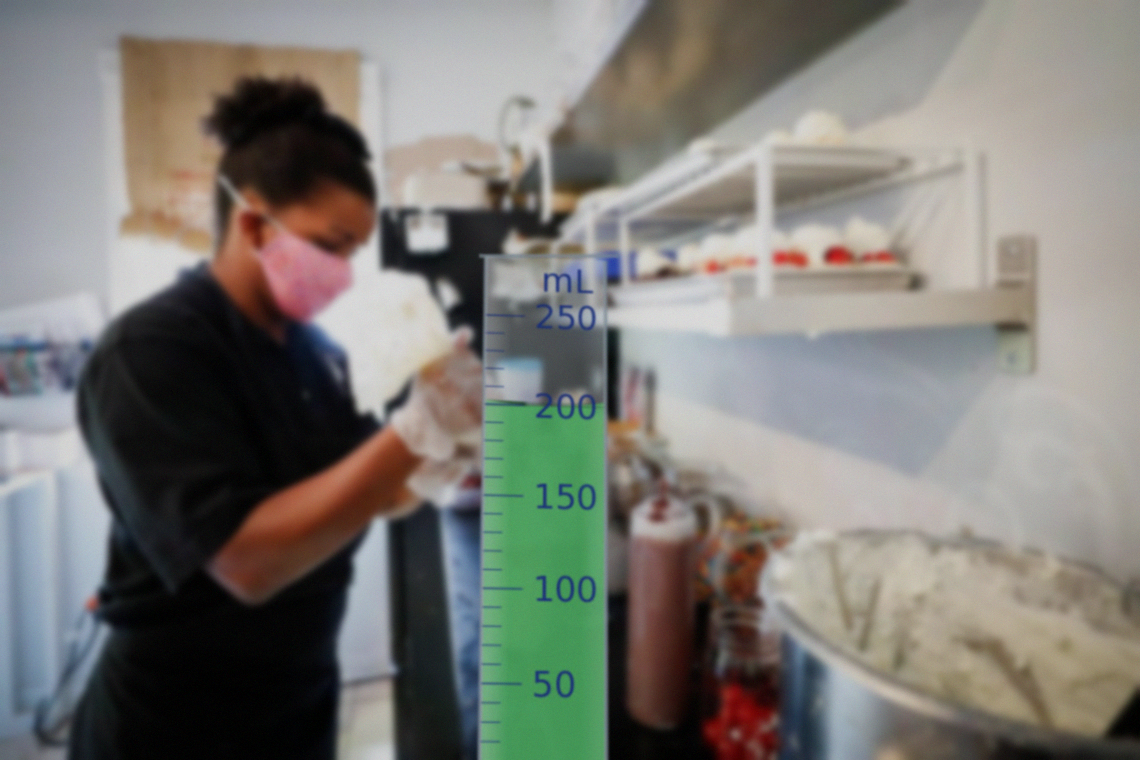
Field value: 200 mL
